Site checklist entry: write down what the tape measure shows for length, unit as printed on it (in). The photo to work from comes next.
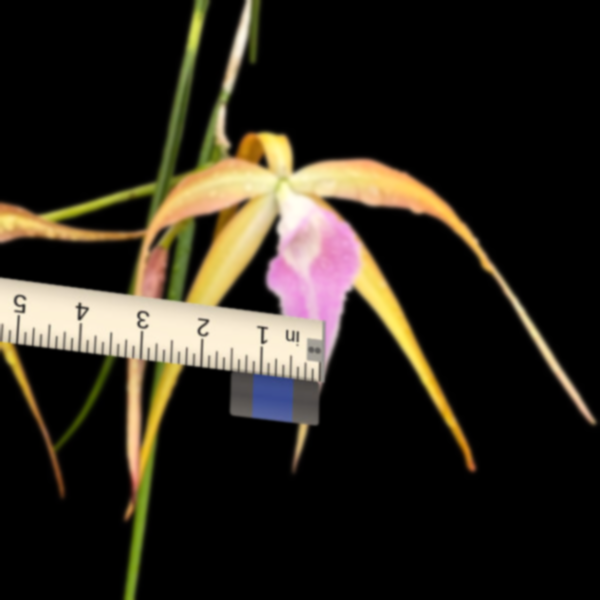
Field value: 1.5 in
